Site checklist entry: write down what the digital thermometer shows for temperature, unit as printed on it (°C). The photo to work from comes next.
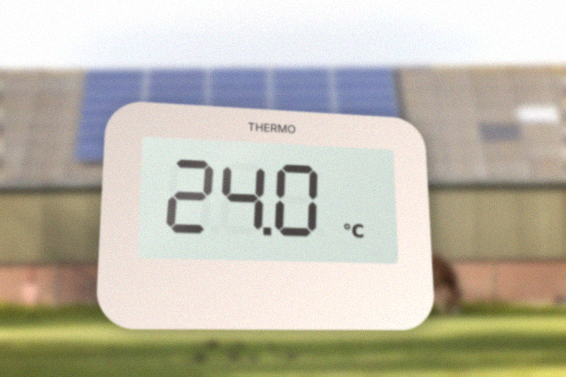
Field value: 24.0 °C
